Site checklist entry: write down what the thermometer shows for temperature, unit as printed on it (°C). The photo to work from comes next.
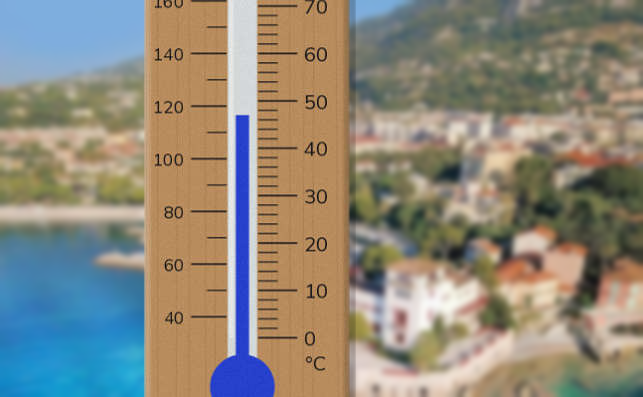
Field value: 47 °C
